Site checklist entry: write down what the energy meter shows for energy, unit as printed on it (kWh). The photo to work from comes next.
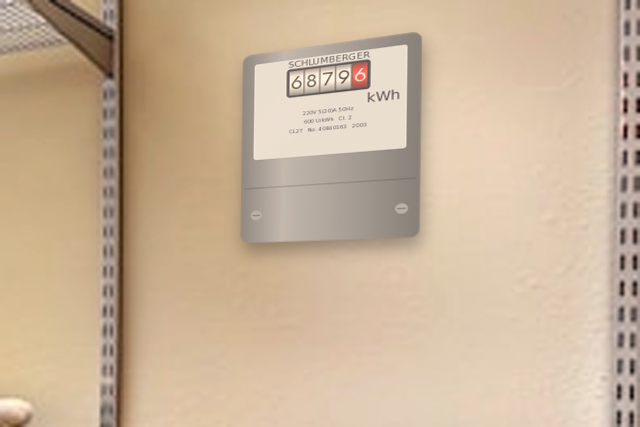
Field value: 6879.6 kWh
